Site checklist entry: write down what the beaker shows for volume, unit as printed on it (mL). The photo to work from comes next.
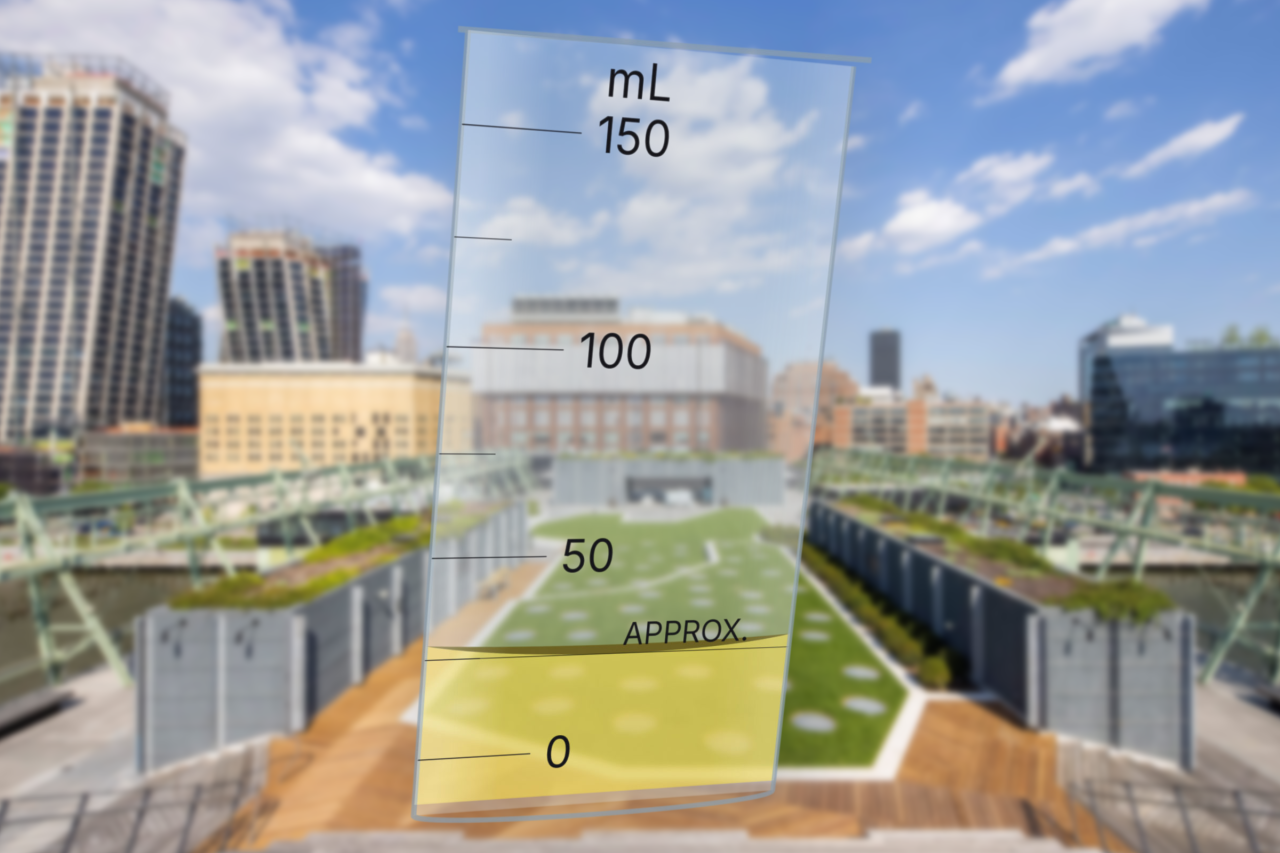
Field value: 25 mL
